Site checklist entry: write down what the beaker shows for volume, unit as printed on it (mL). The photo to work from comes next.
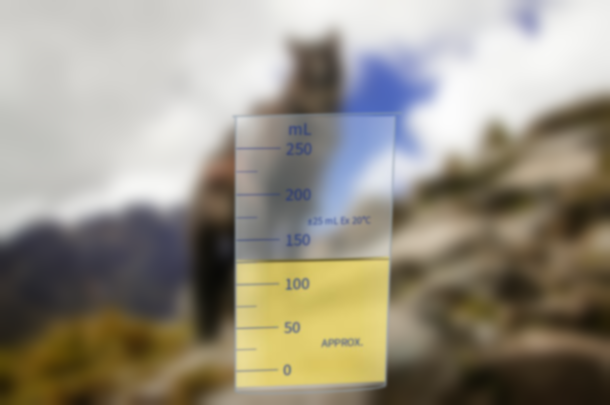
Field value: 125 mL
